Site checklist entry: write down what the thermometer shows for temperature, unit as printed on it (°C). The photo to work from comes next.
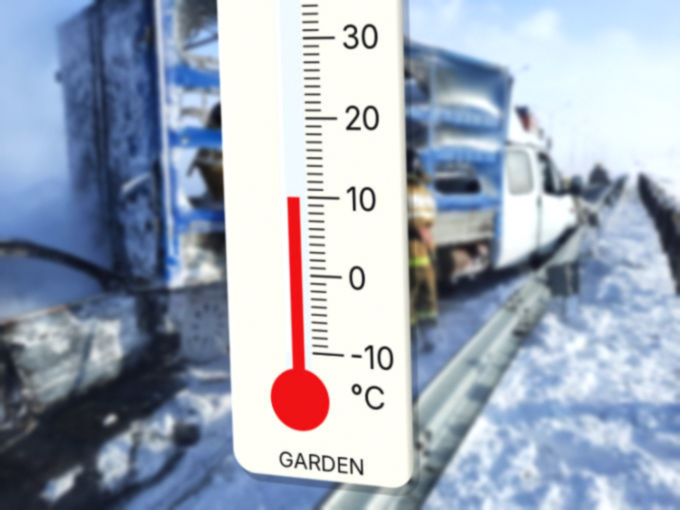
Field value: 10 °C
